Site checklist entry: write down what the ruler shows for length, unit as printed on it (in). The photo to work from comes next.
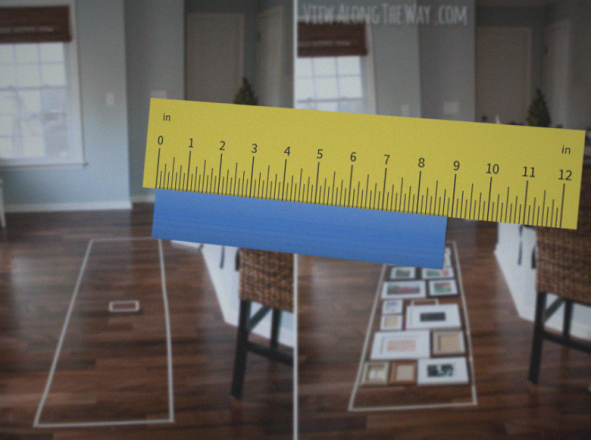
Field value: 8.875 in
